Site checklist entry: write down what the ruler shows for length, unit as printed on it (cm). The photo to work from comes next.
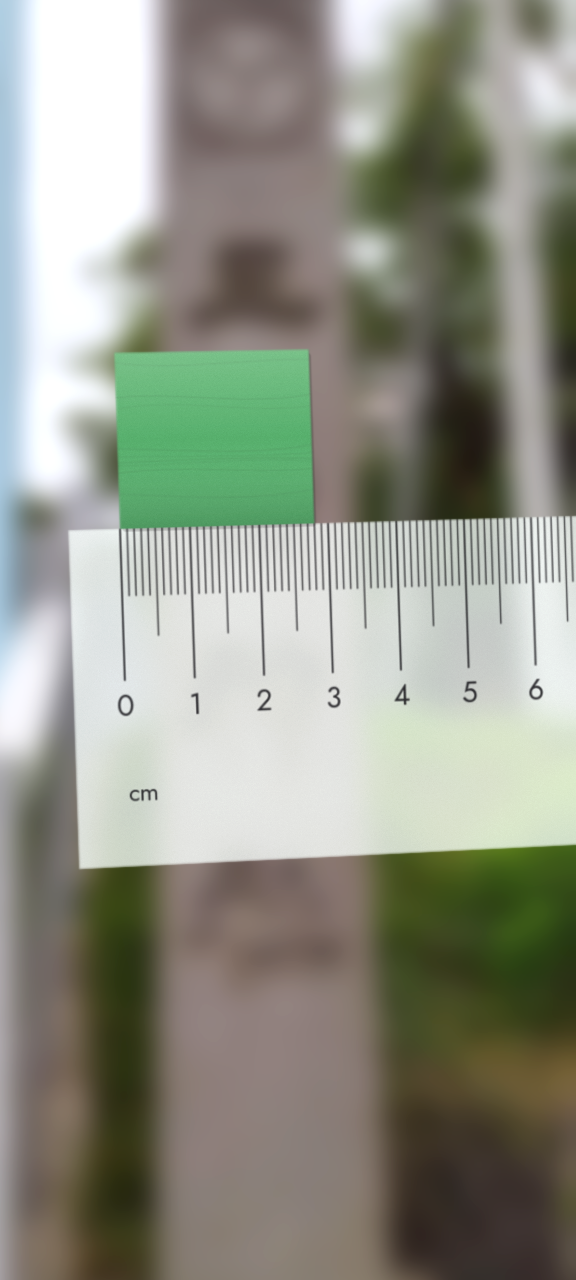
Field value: 2.8 cm
